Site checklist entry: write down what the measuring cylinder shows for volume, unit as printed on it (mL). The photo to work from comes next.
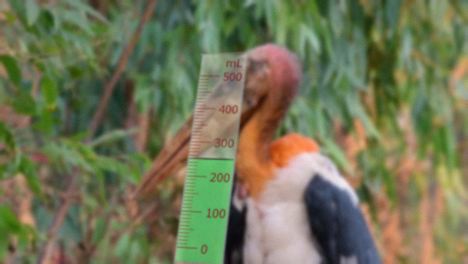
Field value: 250 mL
